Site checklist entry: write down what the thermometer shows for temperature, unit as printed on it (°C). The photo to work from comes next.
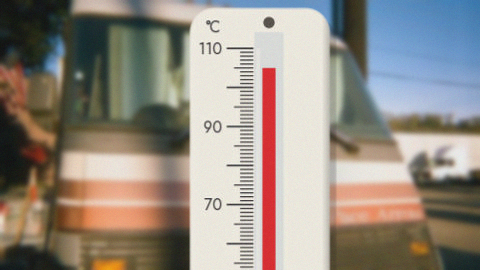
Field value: 105 °C
